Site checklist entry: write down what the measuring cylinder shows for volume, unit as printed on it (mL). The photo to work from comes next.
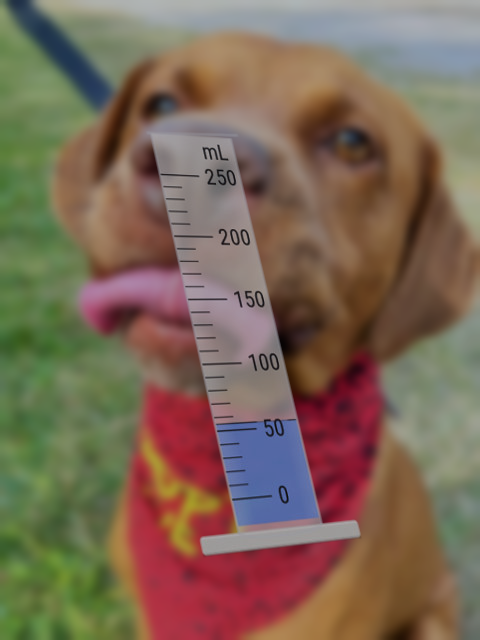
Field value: 55 mL
